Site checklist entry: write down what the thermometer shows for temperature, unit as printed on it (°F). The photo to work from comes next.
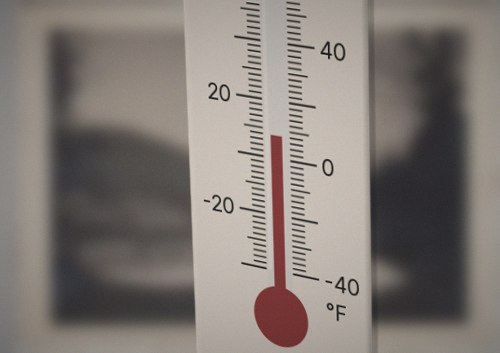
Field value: 8 °F
